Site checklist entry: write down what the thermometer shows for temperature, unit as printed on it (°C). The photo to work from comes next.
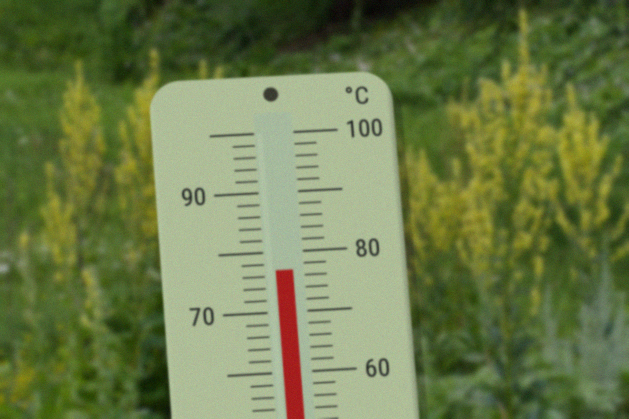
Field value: 77 °C
